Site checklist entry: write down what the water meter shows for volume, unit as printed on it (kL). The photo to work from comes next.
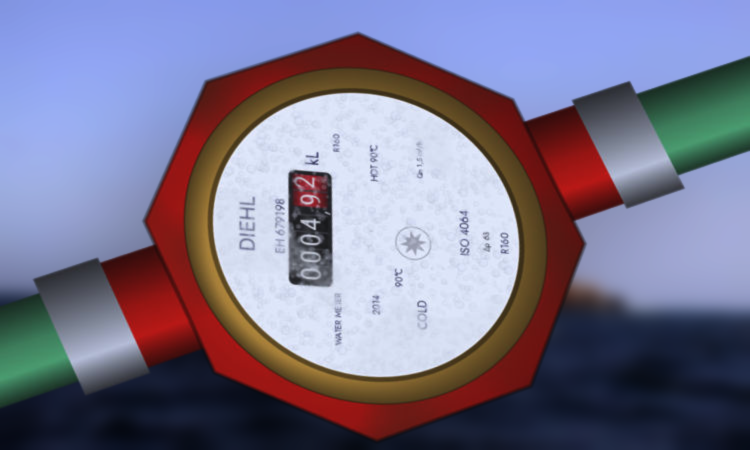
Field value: 4.92 kL
